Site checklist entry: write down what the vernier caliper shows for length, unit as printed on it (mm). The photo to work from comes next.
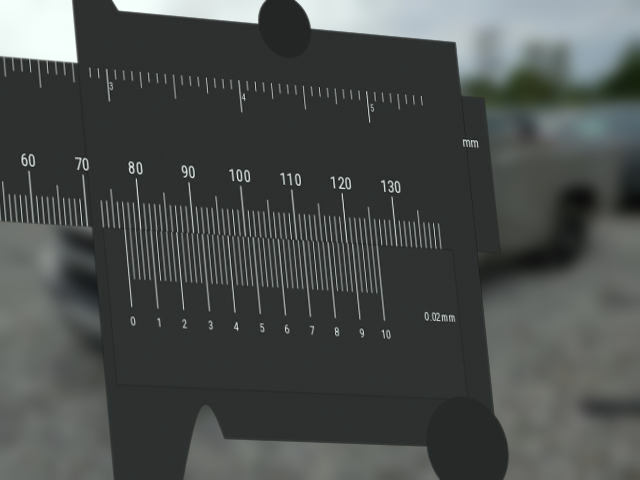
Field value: 77.0 mm
